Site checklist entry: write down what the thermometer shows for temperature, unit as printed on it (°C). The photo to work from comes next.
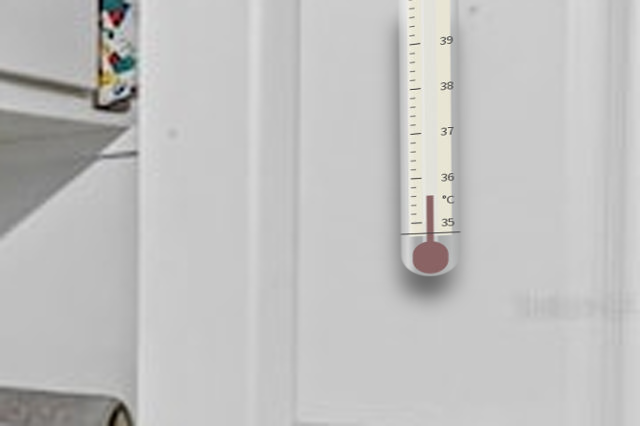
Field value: 35.6 °C
